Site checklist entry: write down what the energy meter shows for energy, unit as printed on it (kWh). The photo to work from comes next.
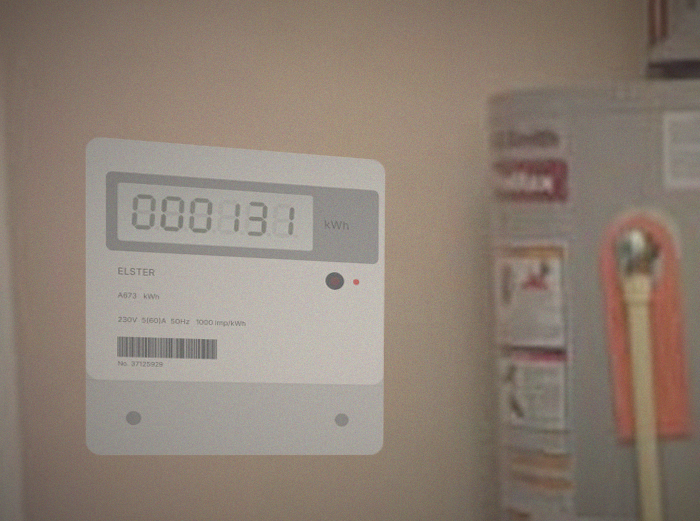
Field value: 131 kWh
